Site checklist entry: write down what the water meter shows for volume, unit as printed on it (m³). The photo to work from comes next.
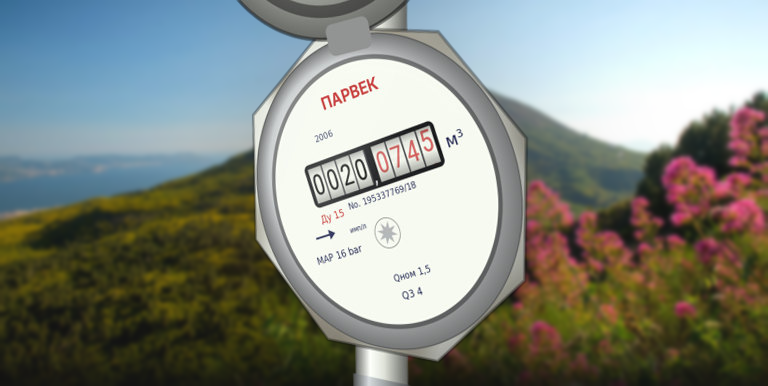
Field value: 20.0745 m³
